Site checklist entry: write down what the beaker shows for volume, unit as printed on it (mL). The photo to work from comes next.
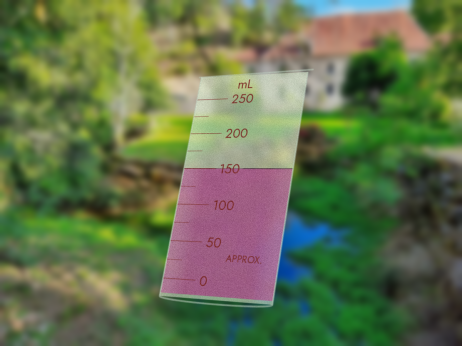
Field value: 150 mL
